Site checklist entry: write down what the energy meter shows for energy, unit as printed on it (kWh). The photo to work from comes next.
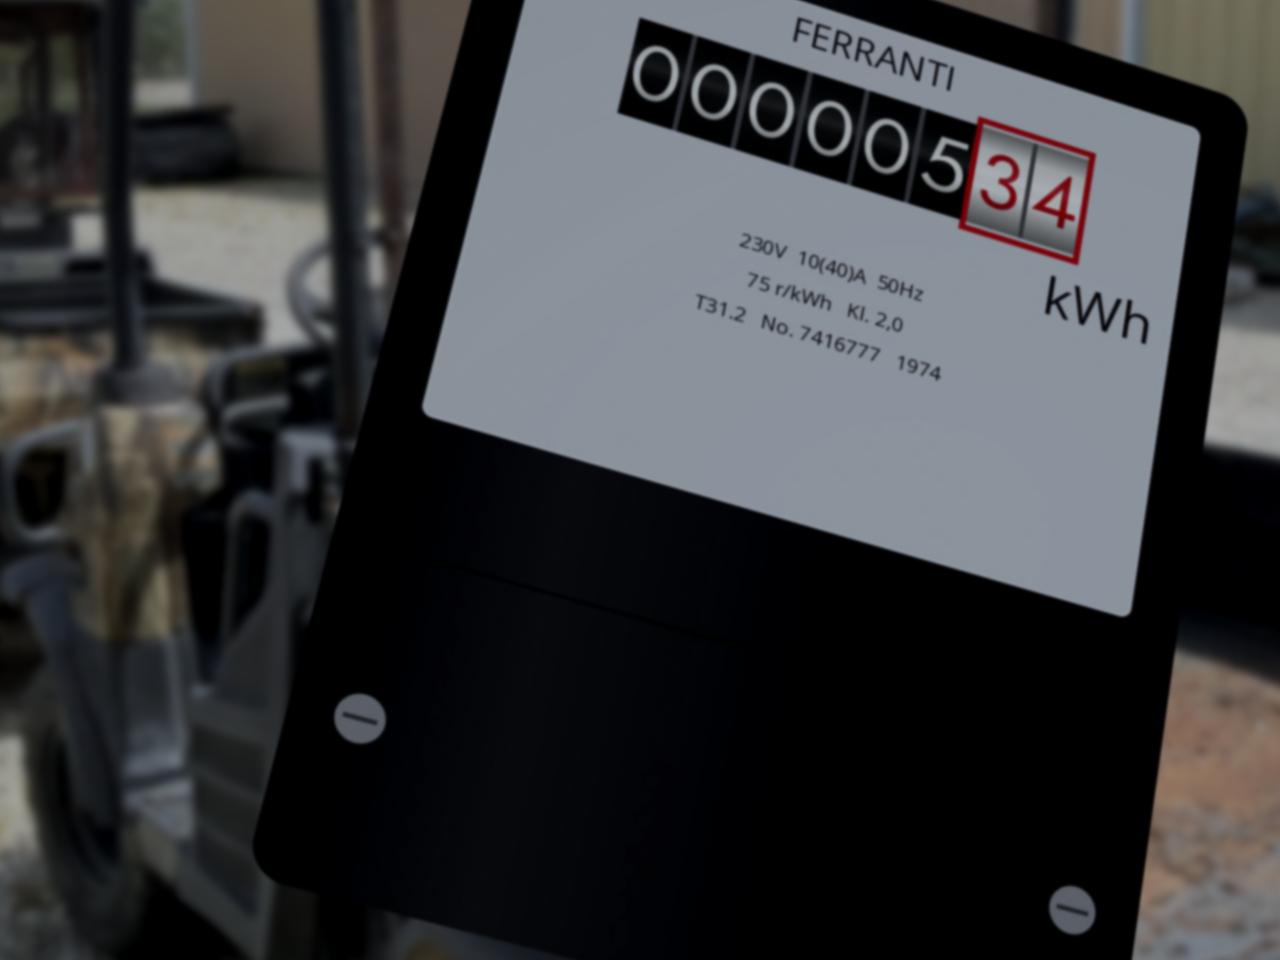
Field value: 5.34 kWh
